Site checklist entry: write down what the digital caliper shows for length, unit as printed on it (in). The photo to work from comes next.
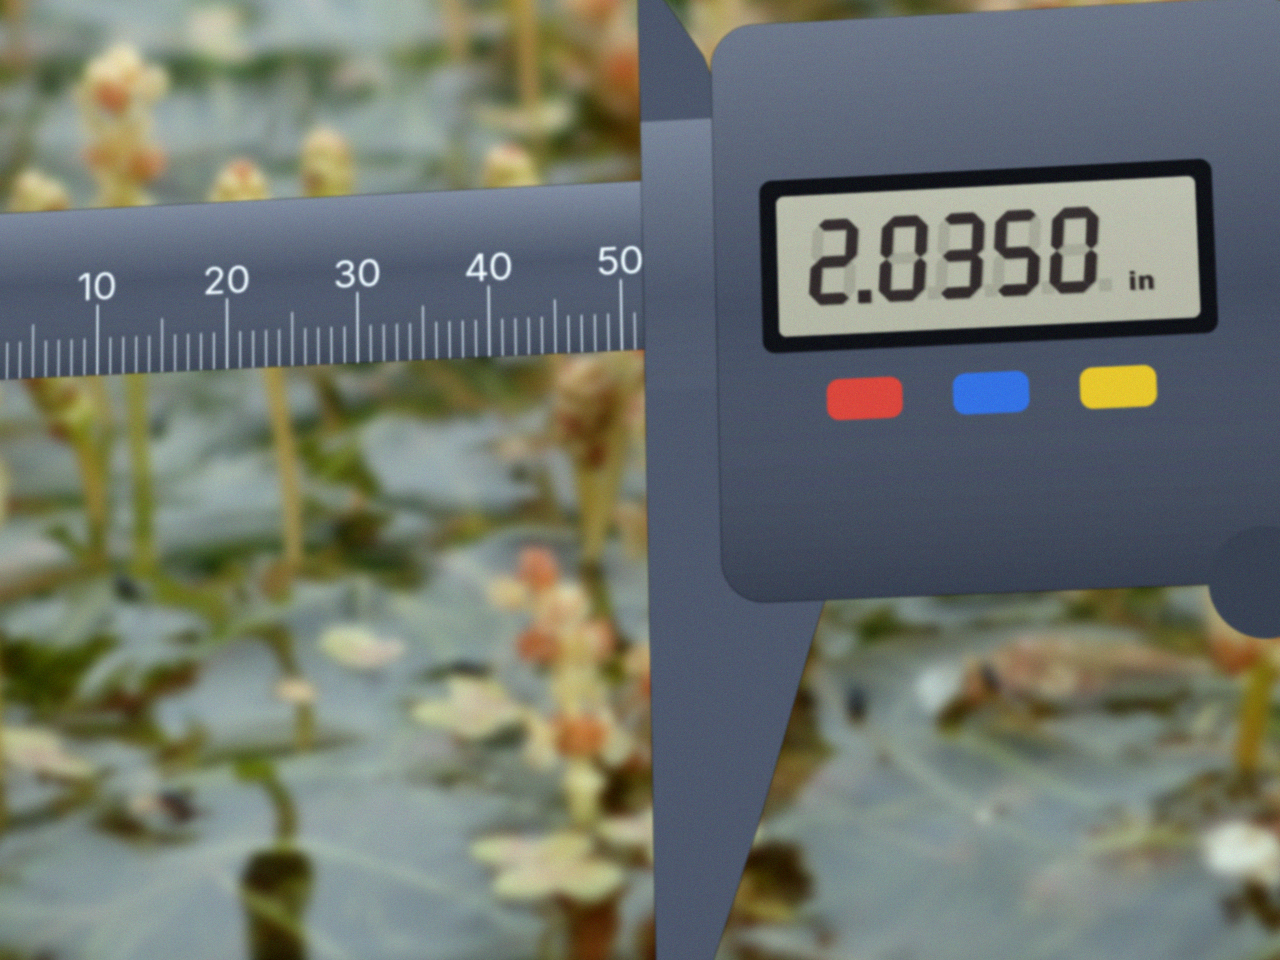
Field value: 2.0350 in
